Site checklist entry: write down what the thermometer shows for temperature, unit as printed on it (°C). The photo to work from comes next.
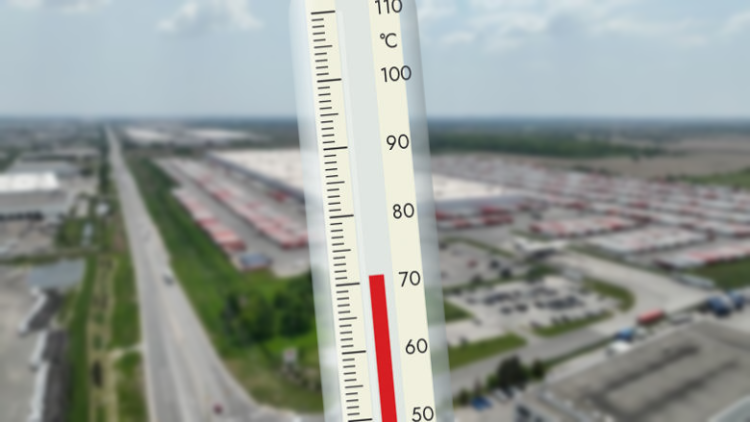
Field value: 71 °C
